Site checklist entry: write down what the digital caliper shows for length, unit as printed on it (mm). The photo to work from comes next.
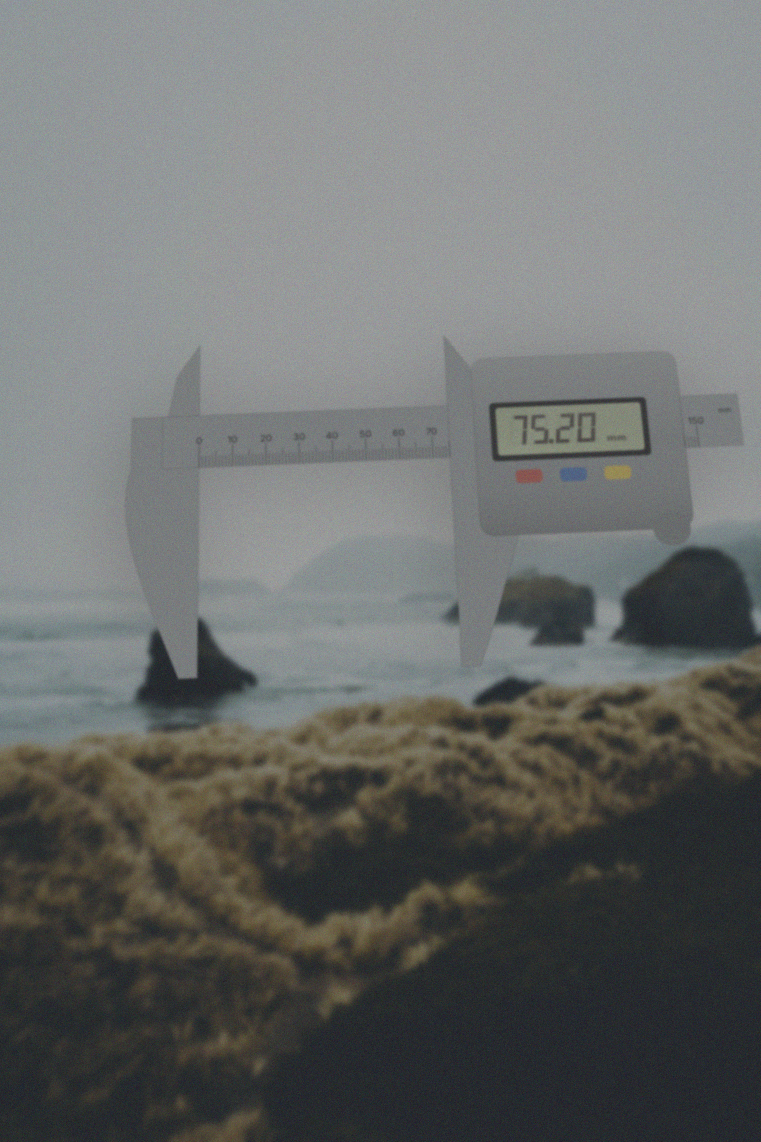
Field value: 75.20 mm
